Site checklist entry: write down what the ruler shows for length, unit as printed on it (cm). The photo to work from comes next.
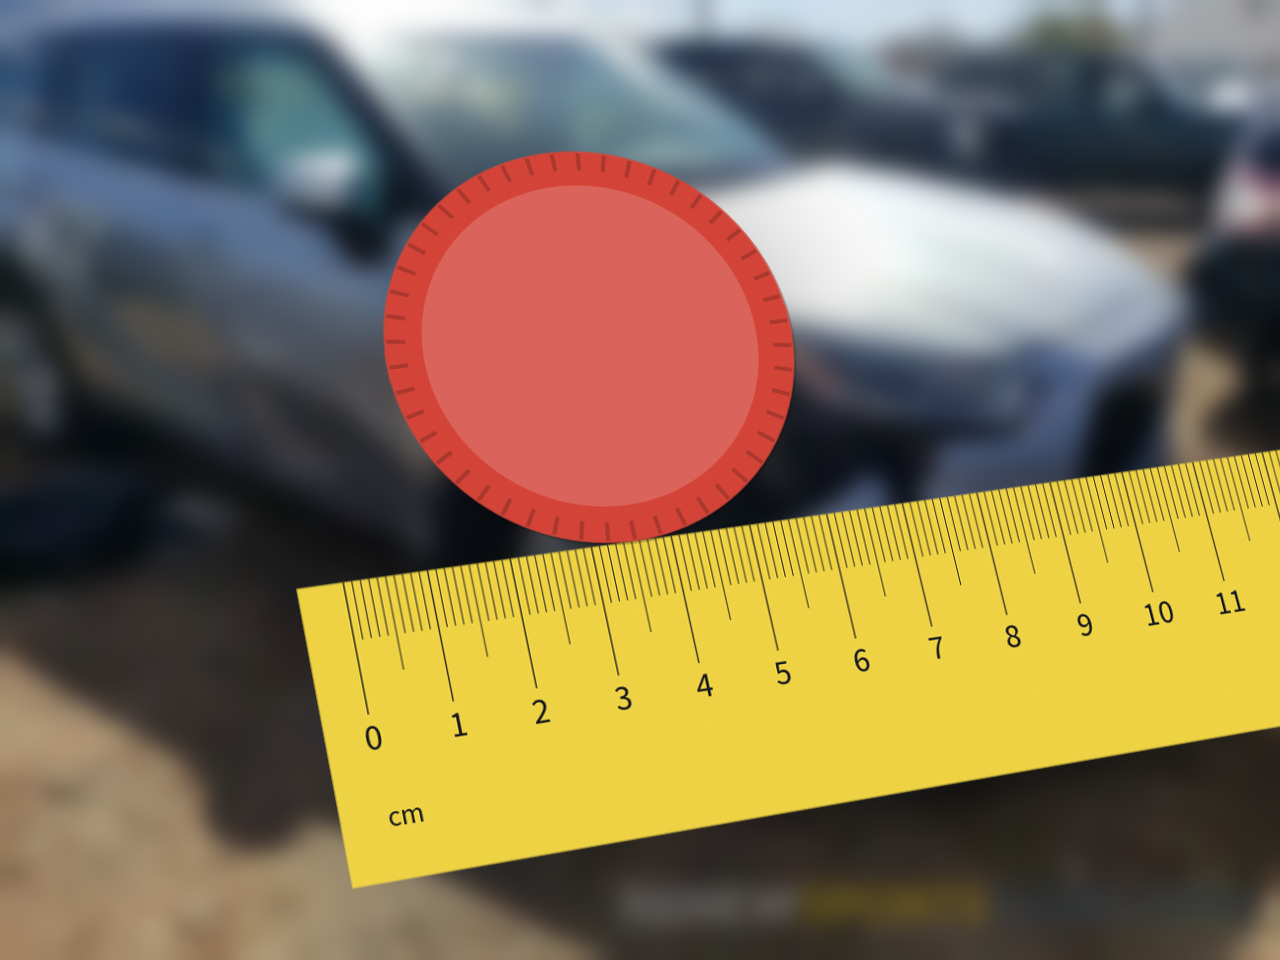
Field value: 5.1 cm
